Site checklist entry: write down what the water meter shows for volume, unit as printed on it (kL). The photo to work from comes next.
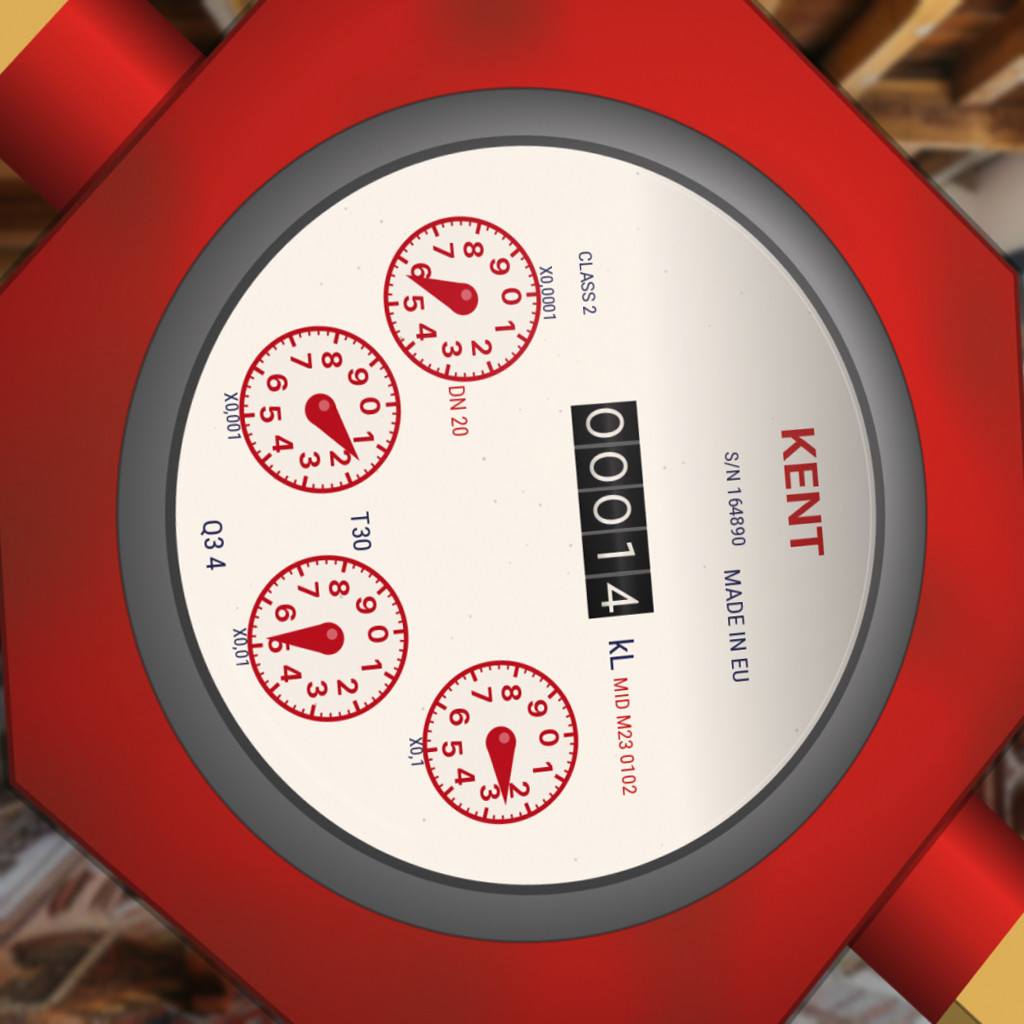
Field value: 14.2515 kL
